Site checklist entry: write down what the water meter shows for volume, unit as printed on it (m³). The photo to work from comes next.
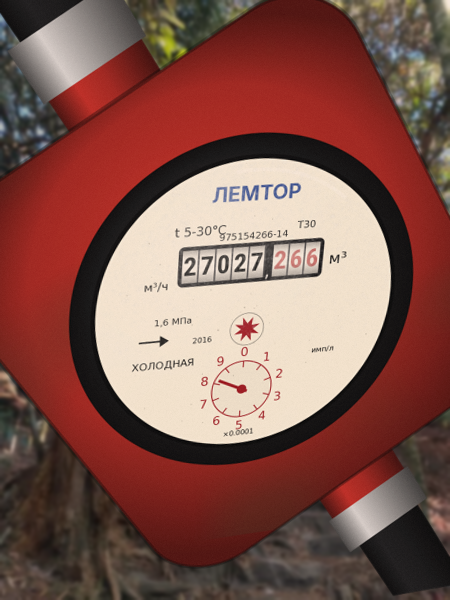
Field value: 27027.2668 m³
